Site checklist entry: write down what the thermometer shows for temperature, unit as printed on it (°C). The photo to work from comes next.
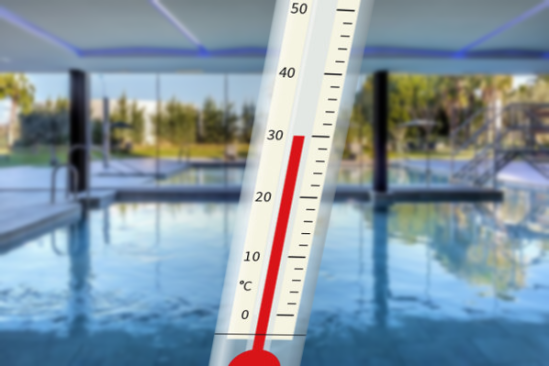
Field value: 30 °C
